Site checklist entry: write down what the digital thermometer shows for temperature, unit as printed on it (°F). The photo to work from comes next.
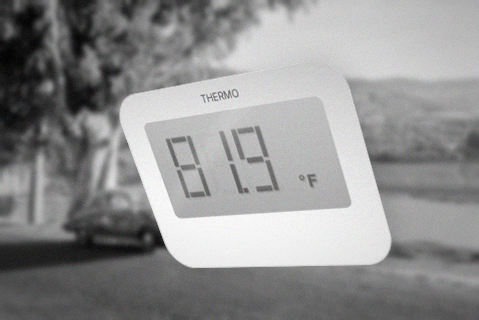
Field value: 81.9 °F
